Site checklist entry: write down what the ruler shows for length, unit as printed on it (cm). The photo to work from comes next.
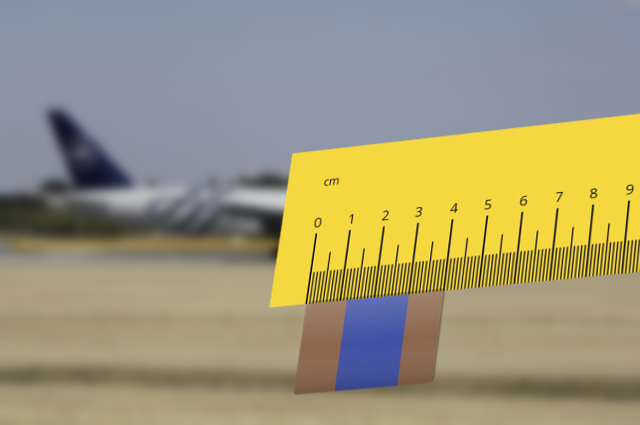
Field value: 4 cm
